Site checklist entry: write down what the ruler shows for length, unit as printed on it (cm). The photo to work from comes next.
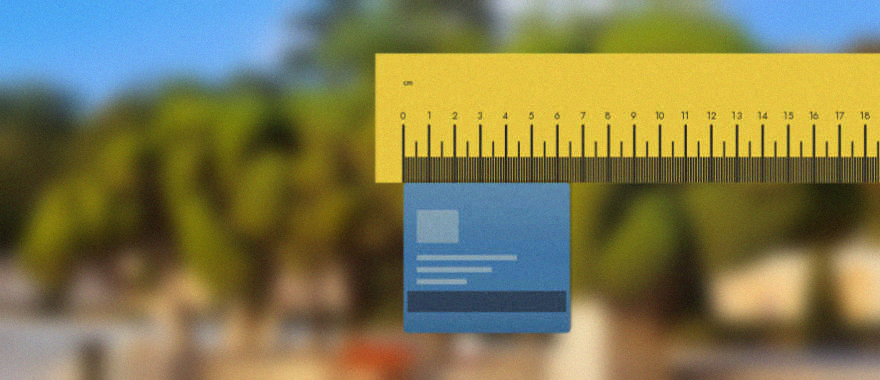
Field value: 6.5 cm
